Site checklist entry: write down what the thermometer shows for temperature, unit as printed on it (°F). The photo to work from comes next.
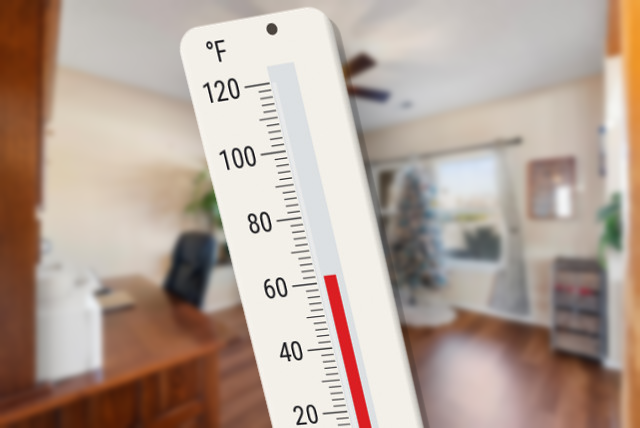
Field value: 62 °F
